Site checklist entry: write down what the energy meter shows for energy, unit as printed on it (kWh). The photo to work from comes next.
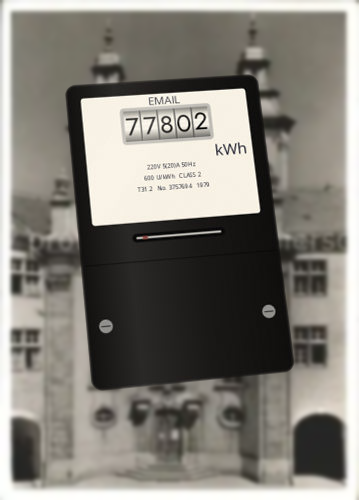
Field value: 77802 kWh
